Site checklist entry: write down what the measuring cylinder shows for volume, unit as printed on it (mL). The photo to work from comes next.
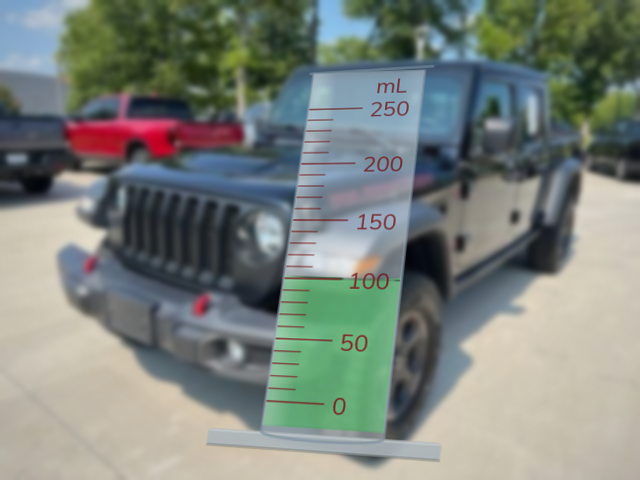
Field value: 100 mL
